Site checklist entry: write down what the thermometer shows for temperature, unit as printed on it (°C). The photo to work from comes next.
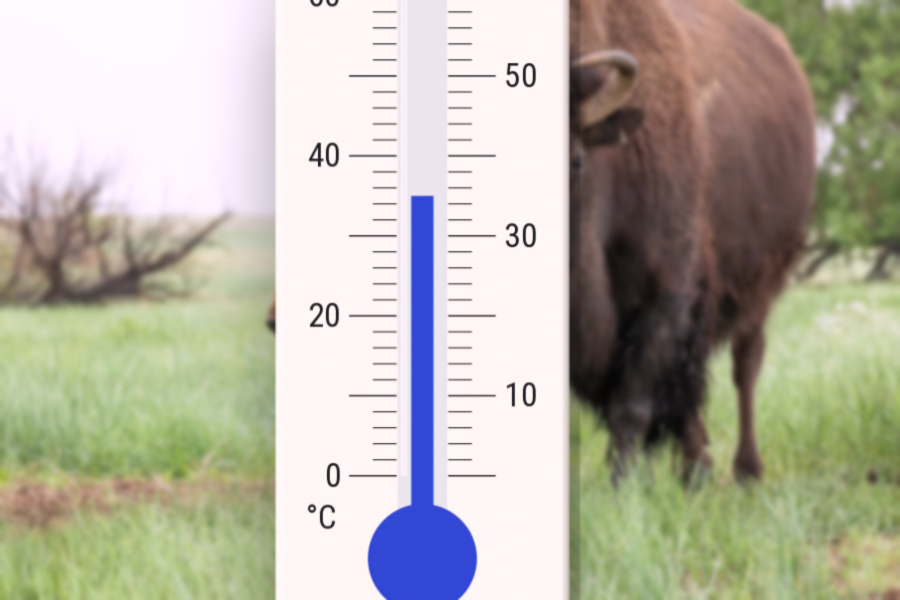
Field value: 35 °C
